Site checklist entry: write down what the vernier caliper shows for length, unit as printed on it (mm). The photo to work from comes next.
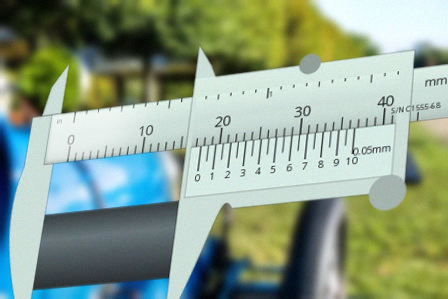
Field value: 17.6 mm
